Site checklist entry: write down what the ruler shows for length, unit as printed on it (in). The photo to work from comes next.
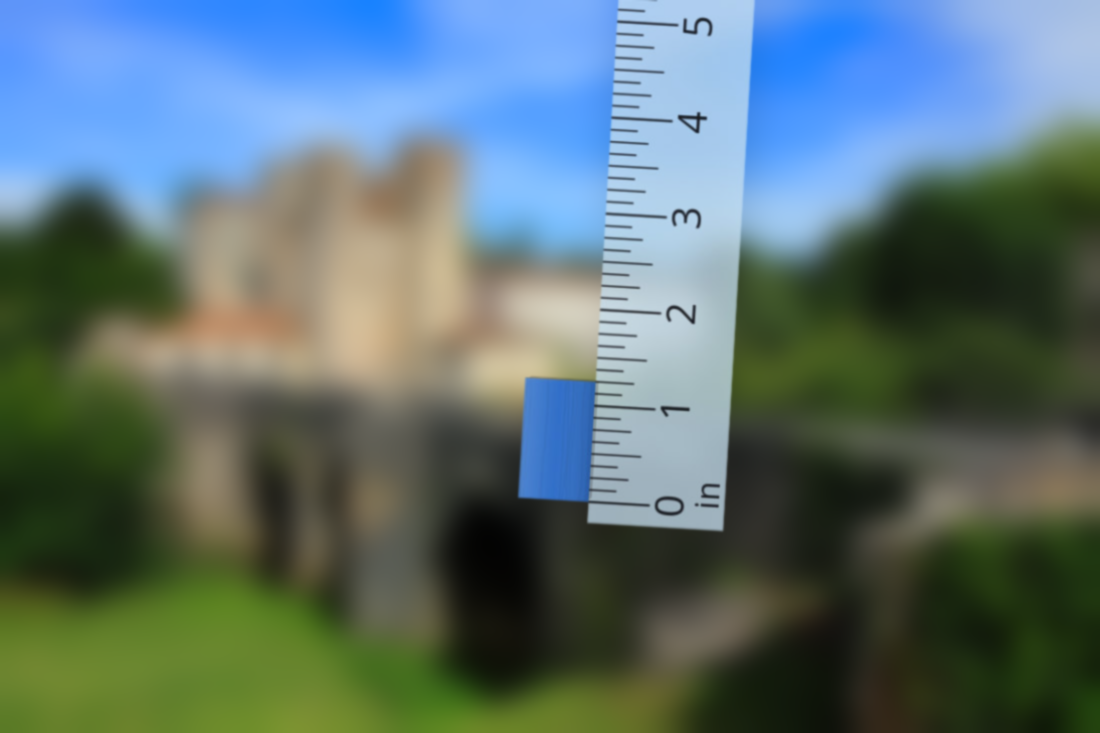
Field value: 1.25 in
